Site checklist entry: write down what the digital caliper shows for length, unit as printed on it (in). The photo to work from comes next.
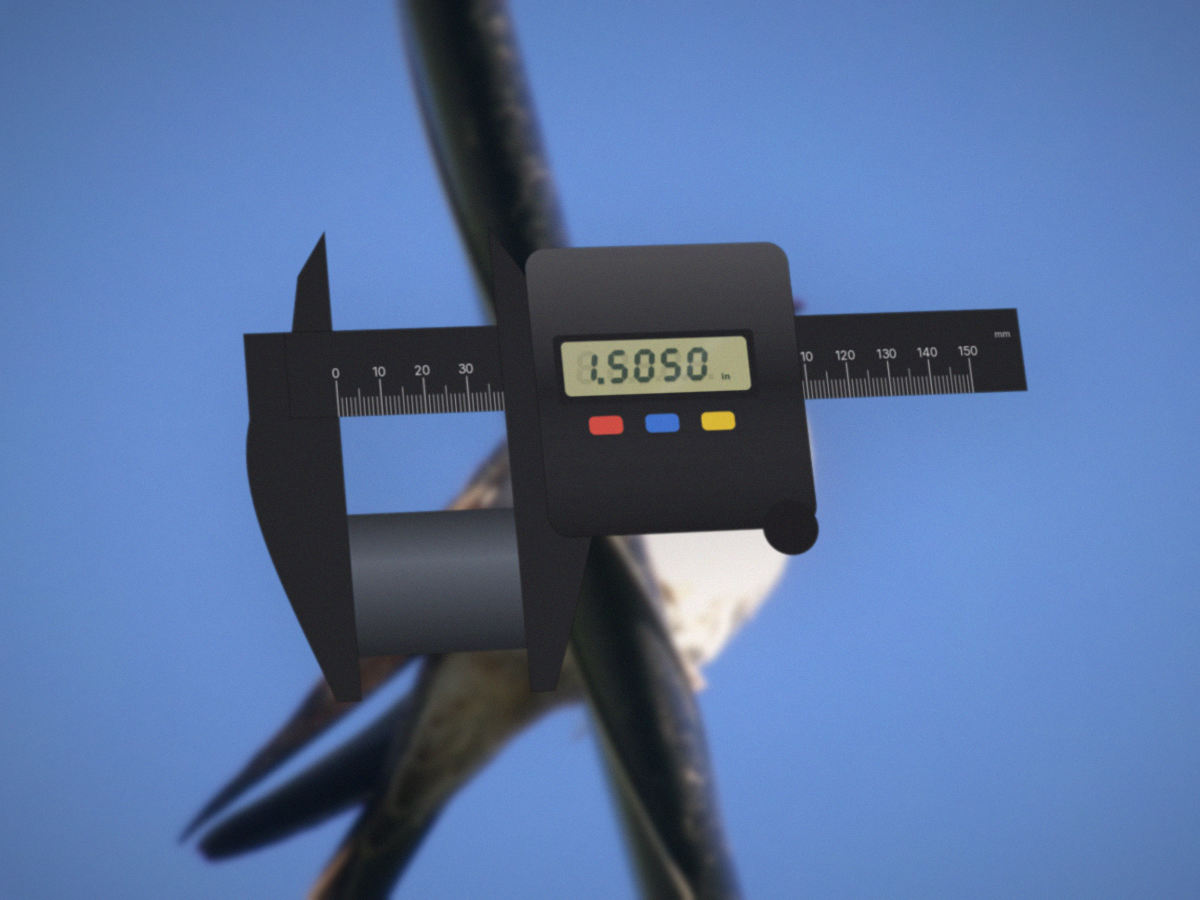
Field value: 1.5050 in
